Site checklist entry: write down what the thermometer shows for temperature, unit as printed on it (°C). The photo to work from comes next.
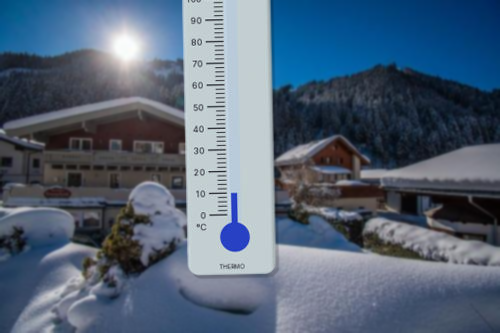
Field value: 10 °C
